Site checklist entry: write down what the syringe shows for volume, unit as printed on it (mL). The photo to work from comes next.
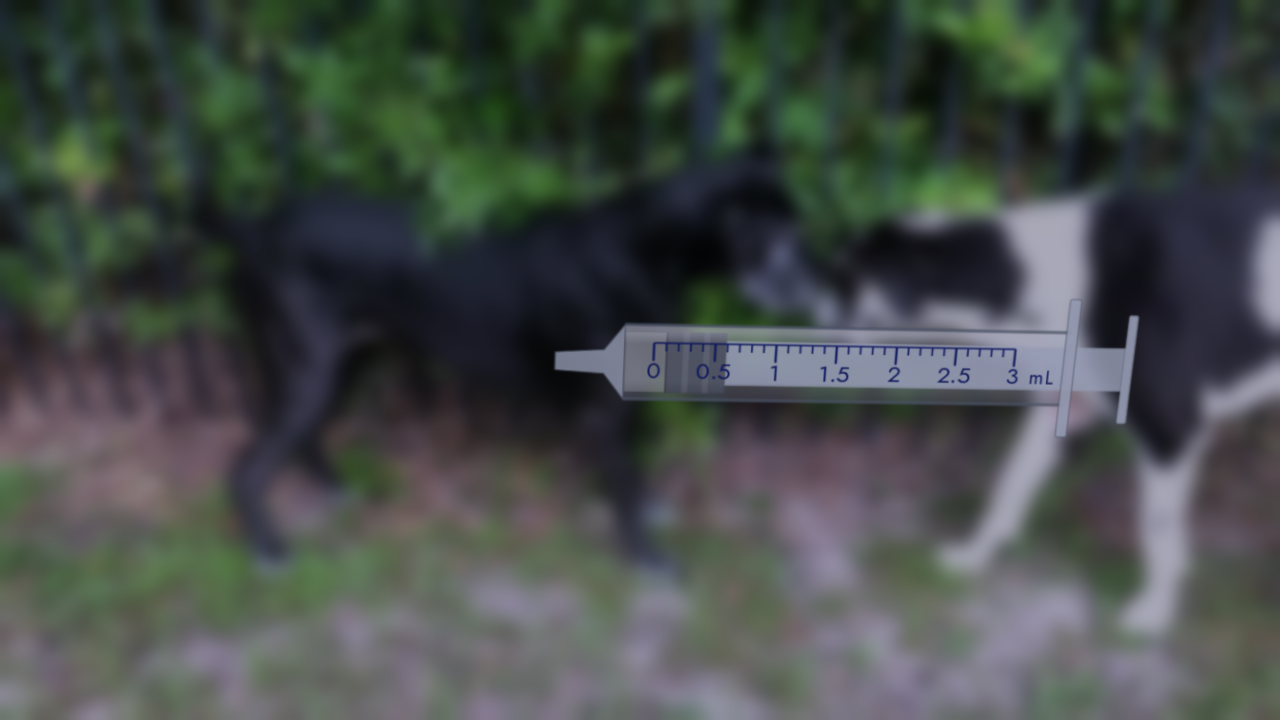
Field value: 0.1 mL
